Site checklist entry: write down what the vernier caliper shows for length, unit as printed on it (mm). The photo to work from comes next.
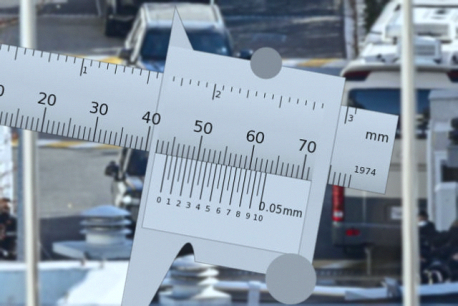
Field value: 44.2 mm
